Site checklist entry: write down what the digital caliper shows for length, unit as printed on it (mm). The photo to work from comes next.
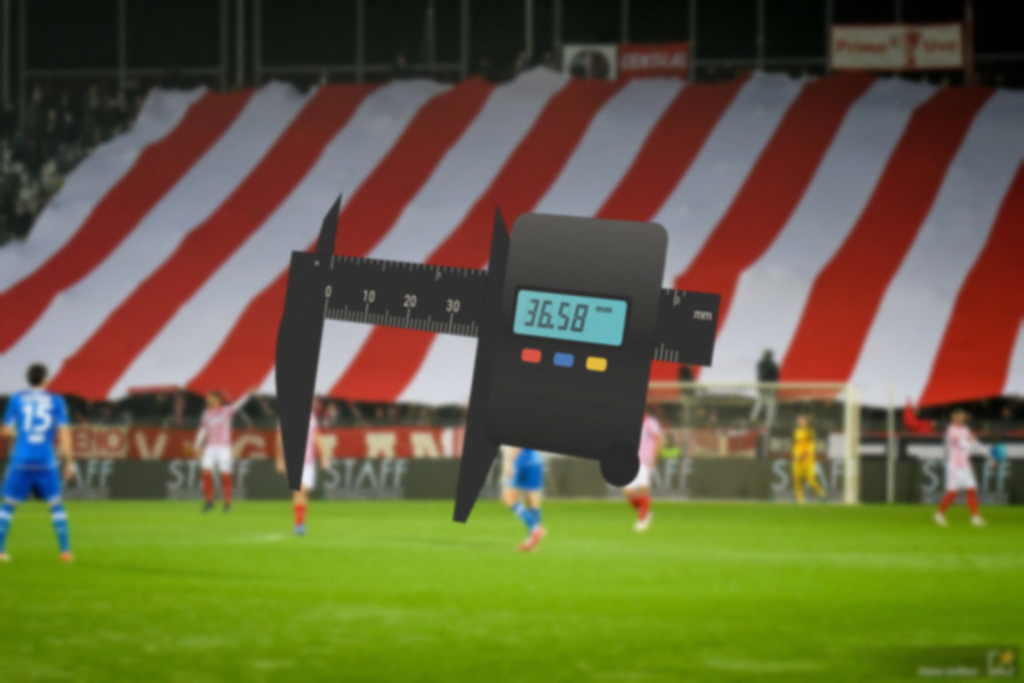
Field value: 36.58 mm
